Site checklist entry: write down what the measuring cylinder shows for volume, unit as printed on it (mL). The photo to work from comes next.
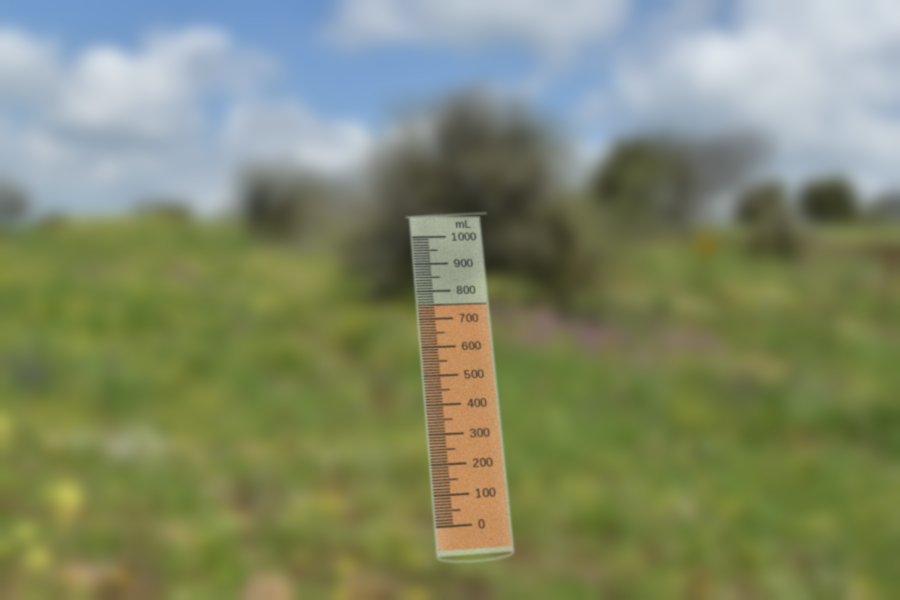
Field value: 750 mL
